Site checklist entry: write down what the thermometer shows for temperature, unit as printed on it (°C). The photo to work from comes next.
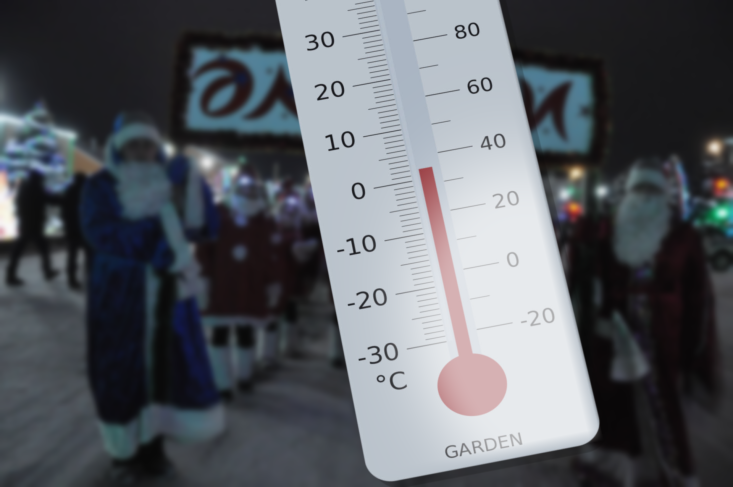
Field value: 2 °C
